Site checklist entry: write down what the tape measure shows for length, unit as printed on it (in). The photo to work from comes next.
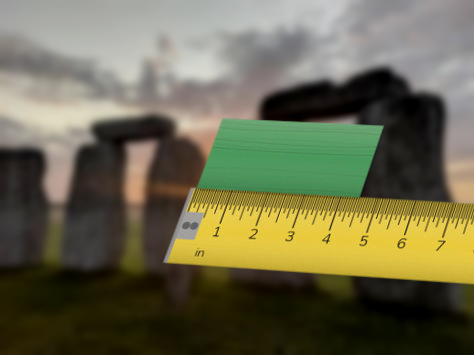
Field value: 4.5 in
